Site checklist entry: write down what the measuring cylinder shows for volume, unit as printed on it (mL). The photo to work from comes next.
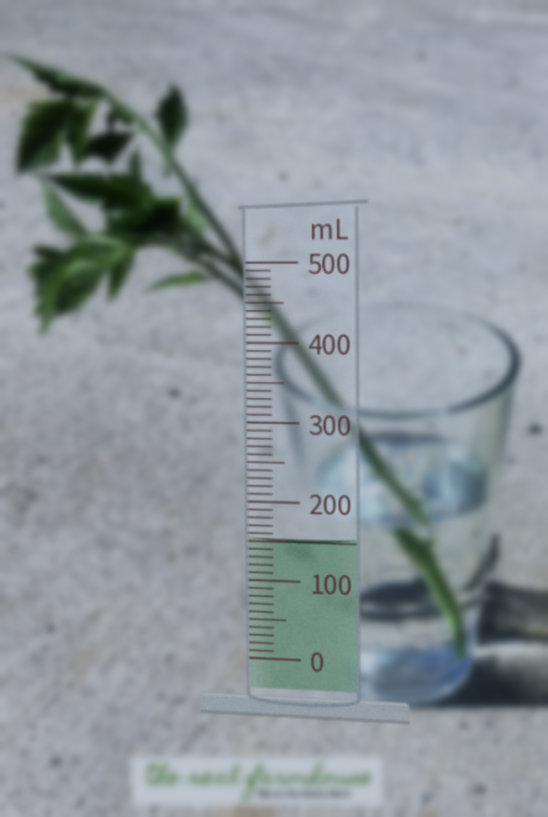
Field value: 150 mL
